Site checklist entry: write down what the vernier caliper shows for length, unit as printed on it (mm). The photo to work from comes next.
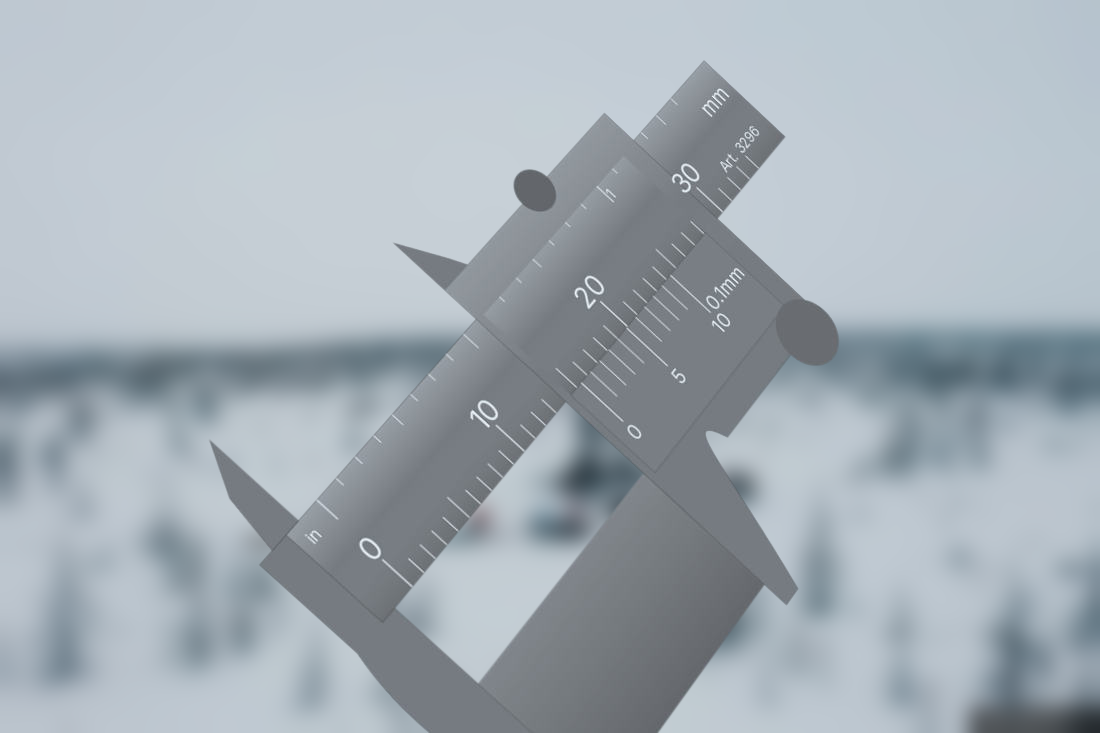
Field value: 15.4 mm
